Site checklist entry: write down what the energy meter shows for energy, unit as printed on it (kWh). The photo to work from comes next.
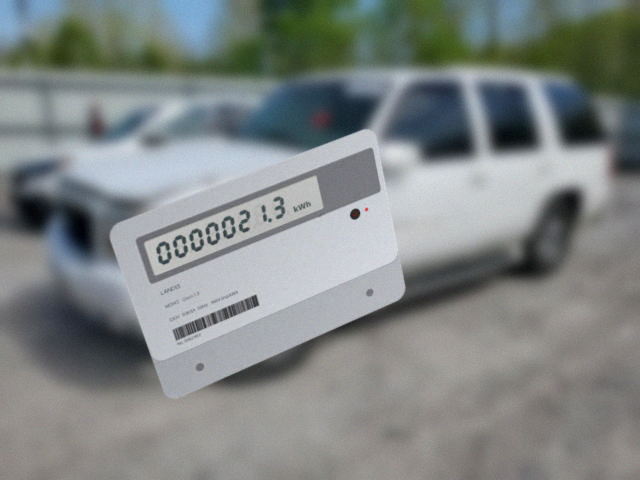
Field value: 21.3 kWh
